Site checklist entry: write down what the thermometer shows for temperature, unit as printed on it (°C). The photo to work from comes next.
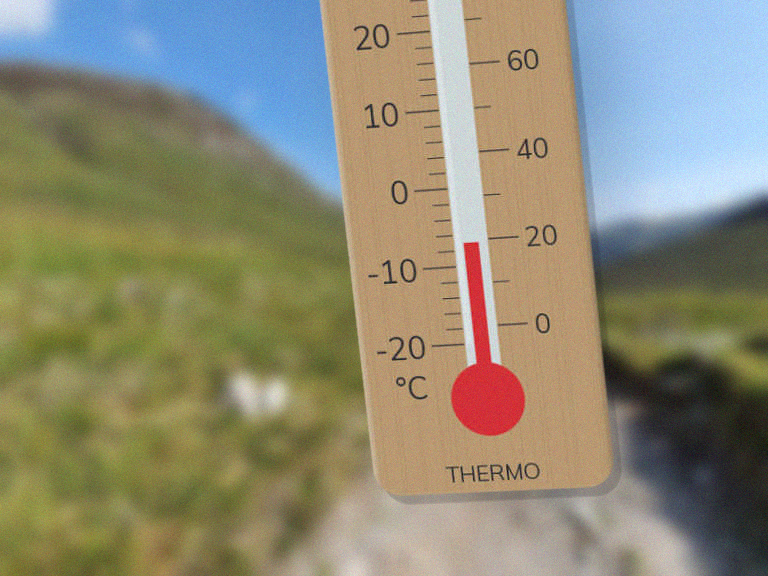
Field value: -7 °C
